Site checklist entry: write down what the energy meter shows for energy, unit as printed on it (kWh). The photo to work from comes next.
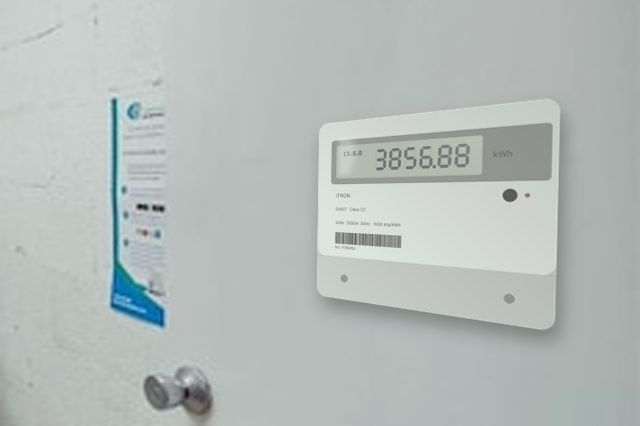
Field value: 3856.88 kWh
